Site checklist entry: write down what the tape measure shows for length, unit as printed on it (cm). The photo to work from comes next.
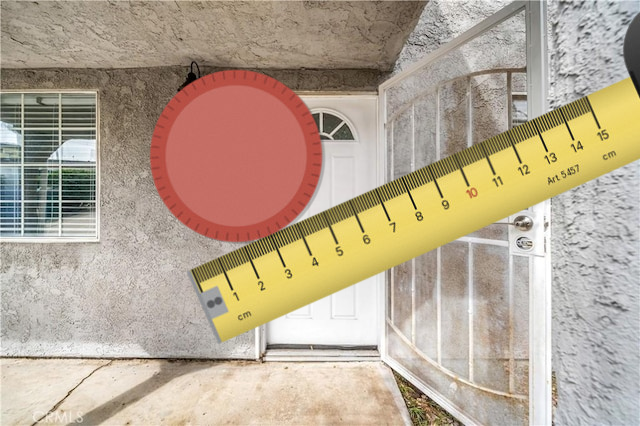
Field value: 6 cm
